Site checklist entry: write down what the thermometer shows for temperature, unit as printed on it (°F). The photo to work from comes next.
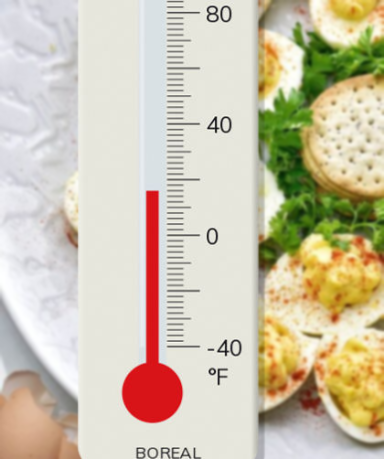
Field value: 16 °F
